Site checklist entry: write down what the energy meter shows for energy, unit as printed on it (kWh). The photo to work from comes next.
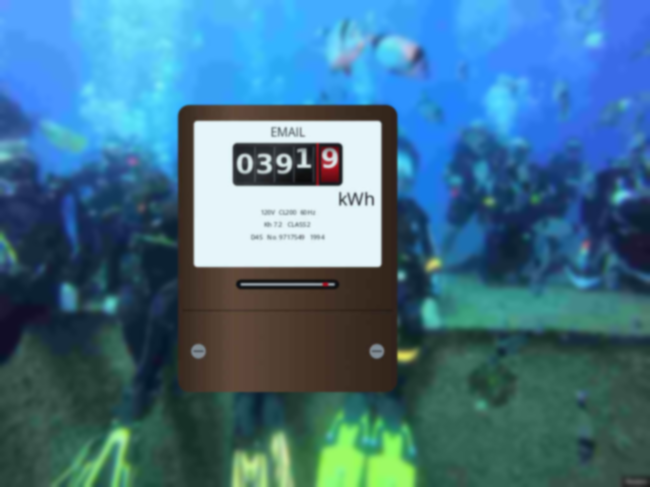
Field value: 391.9 kWh
